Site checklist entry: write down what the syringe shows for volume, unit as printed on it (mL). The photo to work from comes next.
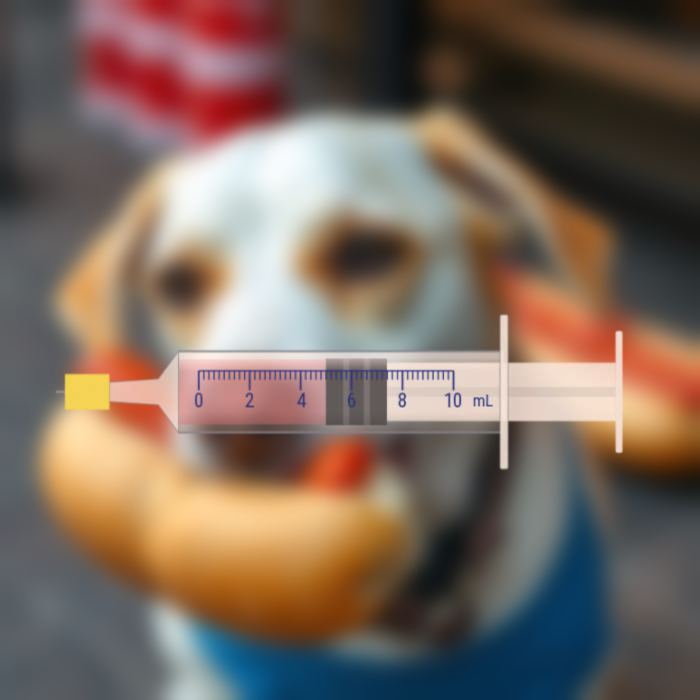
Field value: 5 mL
